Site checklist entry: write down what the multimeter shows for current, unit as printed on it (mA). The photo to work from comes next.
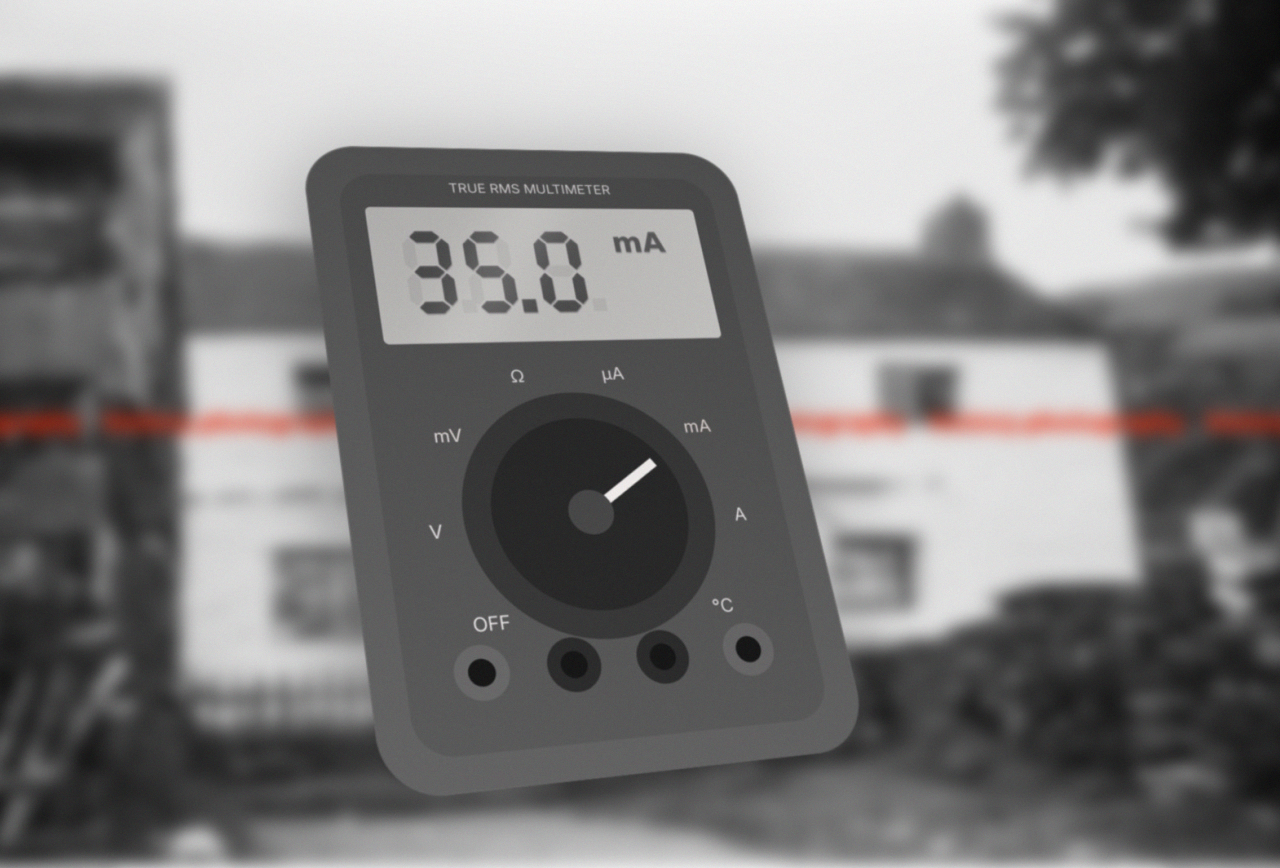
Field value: 35.0 mA
